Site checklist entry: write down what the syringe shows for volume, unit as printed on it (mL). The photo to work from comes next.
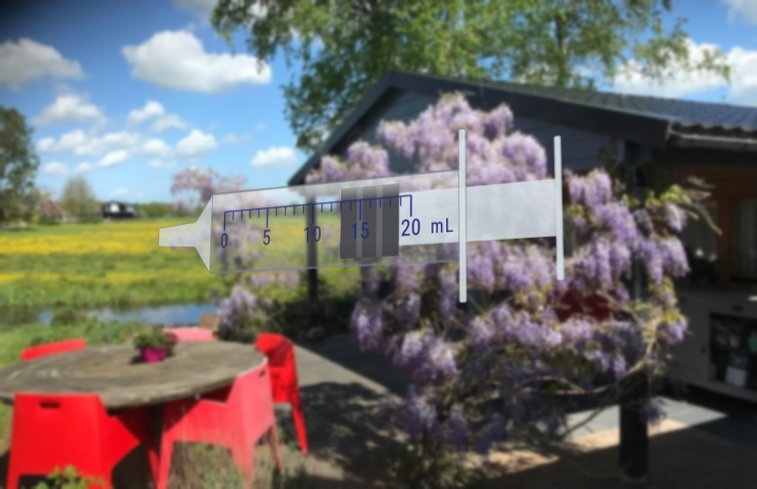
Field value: 13 mL
